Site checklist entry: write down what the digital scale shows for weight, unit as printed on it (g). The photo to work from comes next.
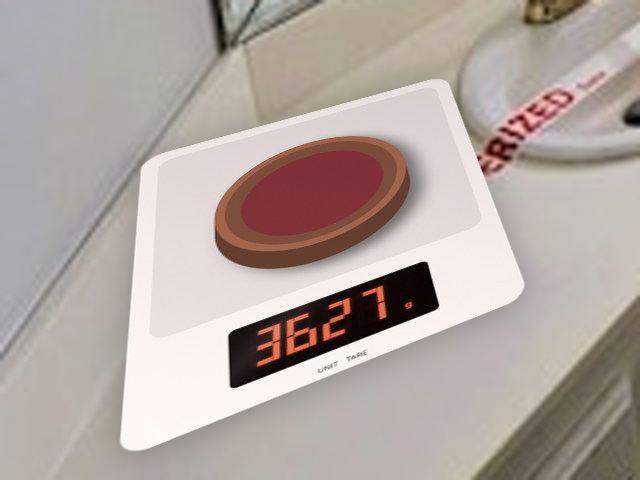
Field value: 3627 g
